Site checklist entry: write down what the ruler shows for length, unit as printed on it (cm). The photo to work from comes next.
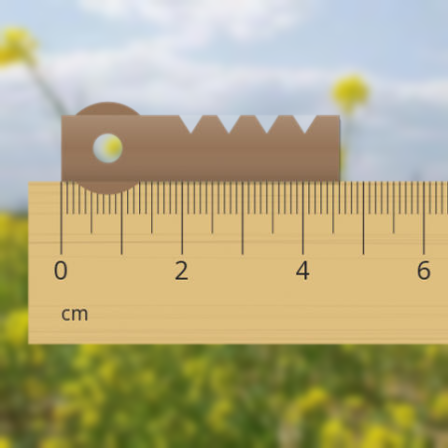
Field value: 4.6 cm
